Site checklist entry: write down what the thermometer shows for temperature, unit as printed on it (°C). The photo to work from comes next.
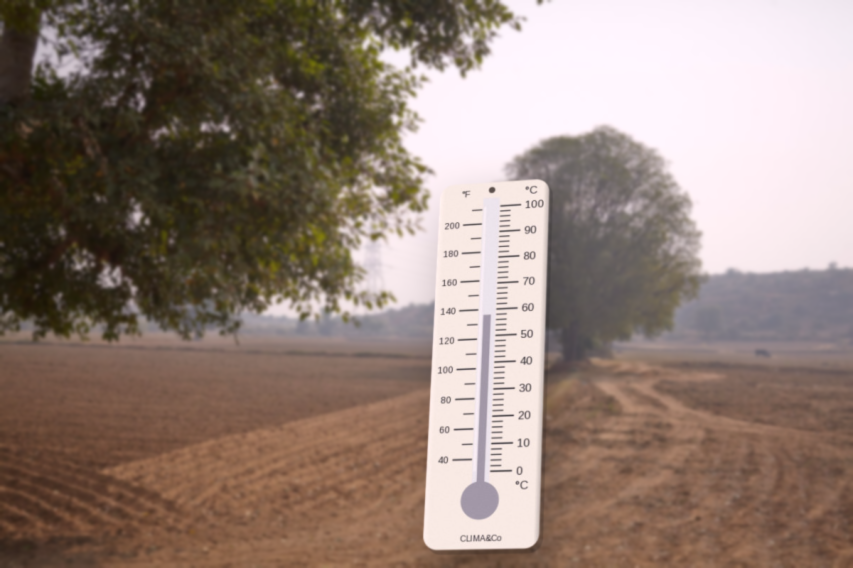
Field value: 58 °C
